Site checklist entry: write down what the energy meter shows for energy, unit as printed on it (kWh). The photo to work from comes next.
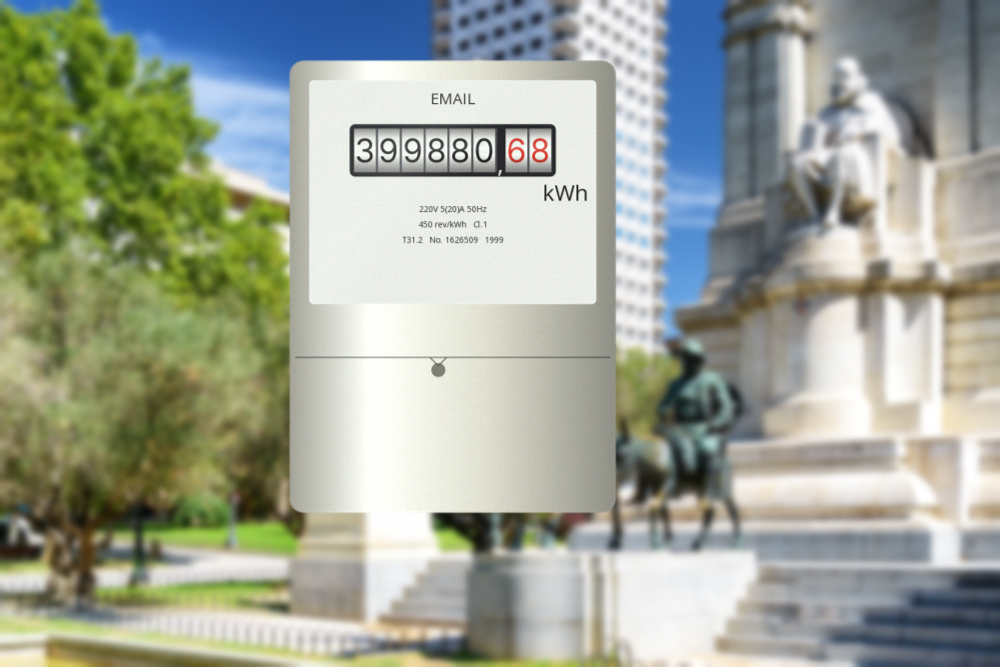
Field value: 399880.68 kWh
